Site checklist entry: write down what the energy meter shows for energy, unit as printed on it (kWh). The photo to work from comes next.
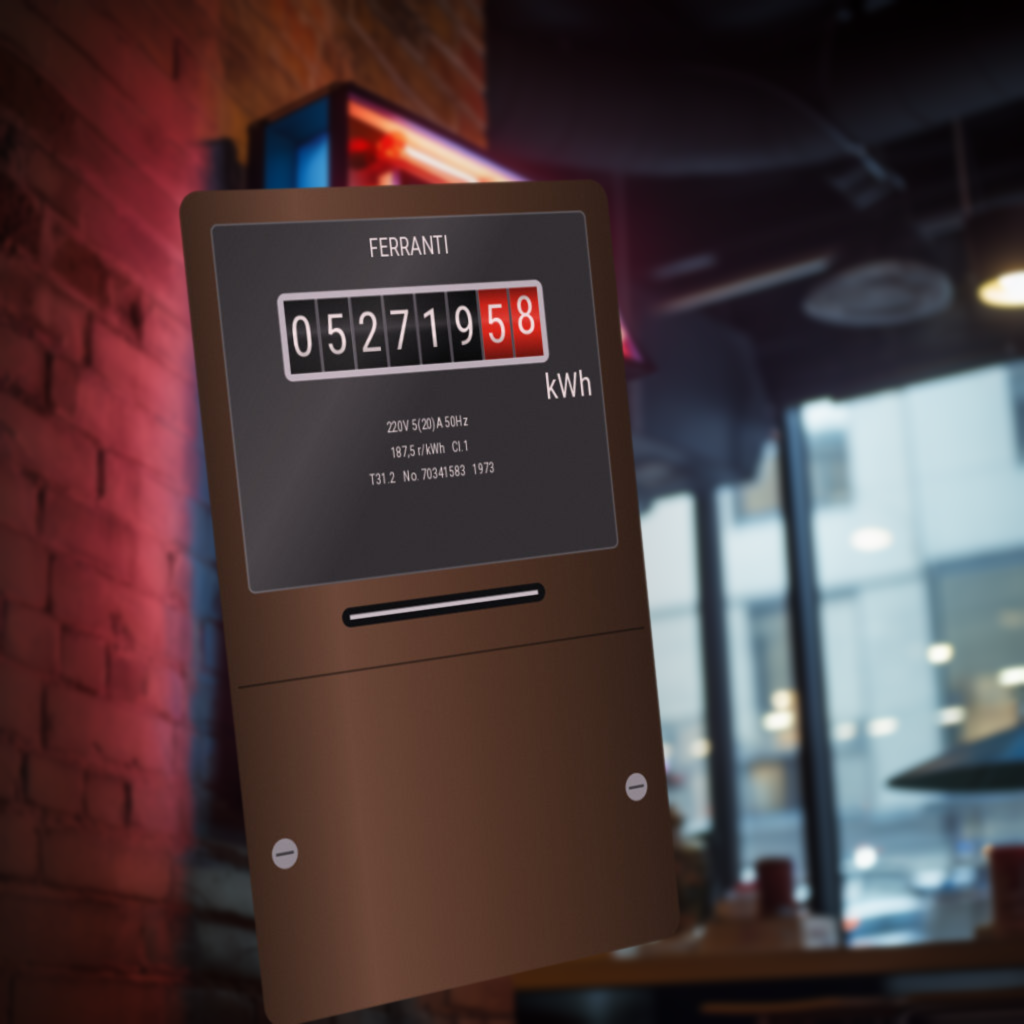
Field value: 52719.58 kWh
